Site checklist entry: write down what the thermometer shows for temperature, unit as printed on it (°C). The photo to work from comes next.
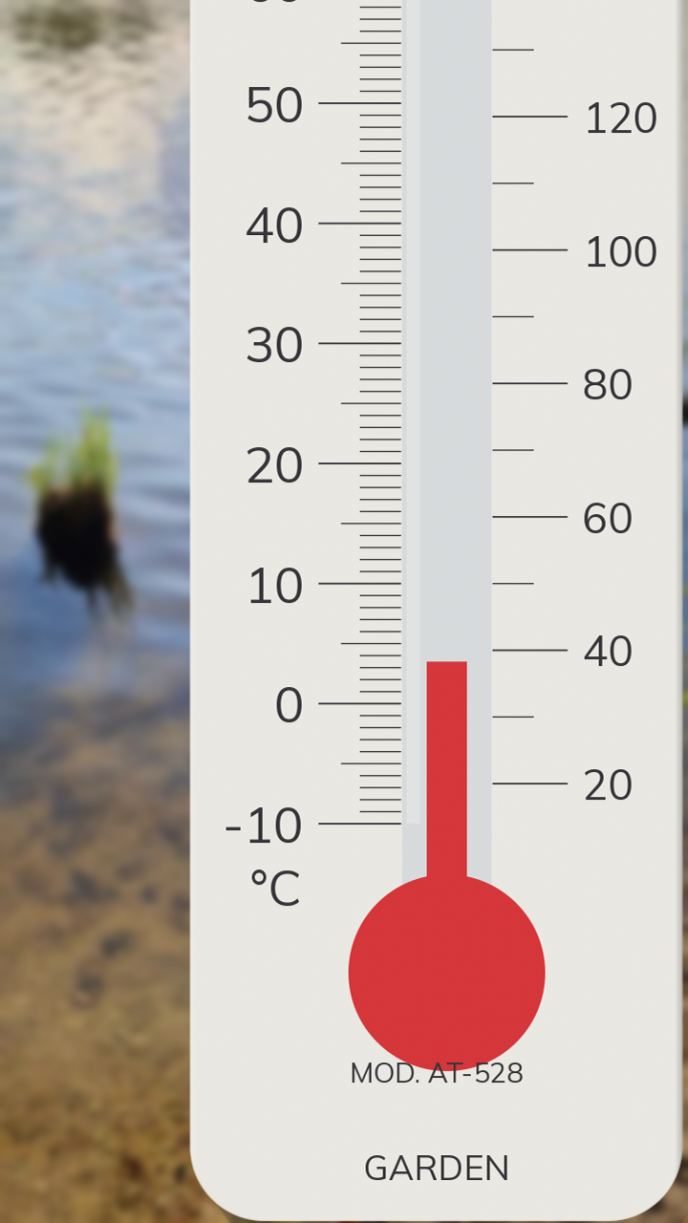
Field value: 3.5 °C
